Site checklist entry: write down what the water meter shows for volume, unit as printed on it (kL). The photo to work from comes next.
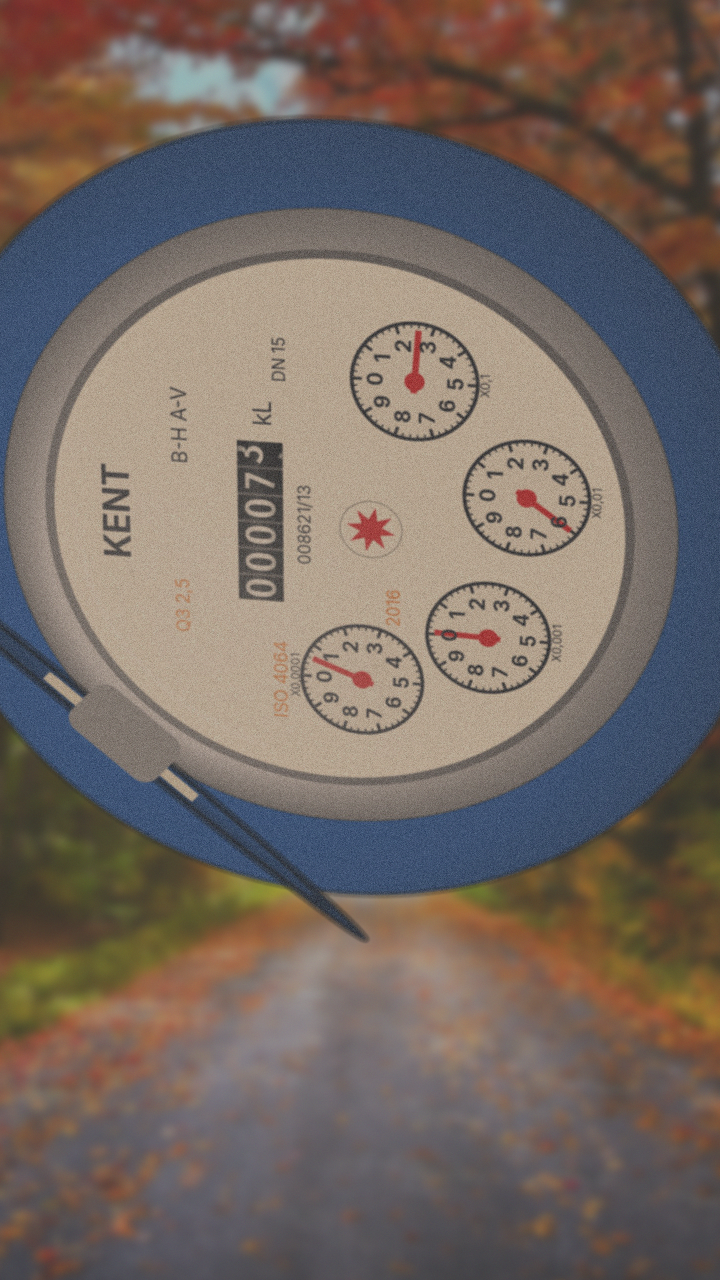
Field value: 73.2600 kL
